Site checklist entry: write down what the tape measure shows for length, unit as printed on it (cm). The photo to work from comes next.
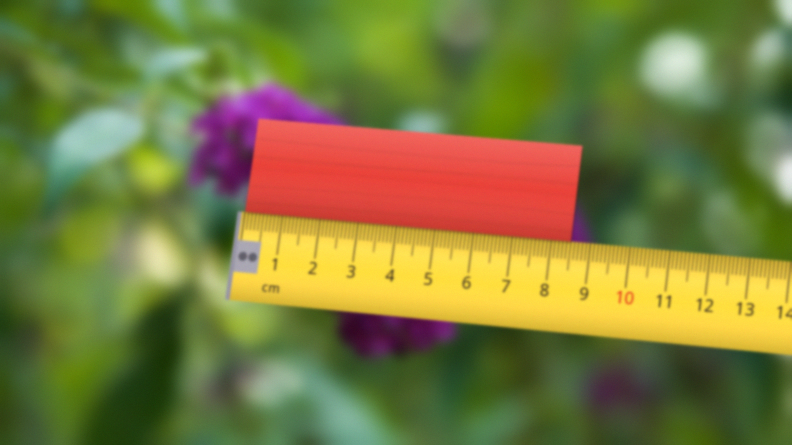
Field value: 8.5 cm
